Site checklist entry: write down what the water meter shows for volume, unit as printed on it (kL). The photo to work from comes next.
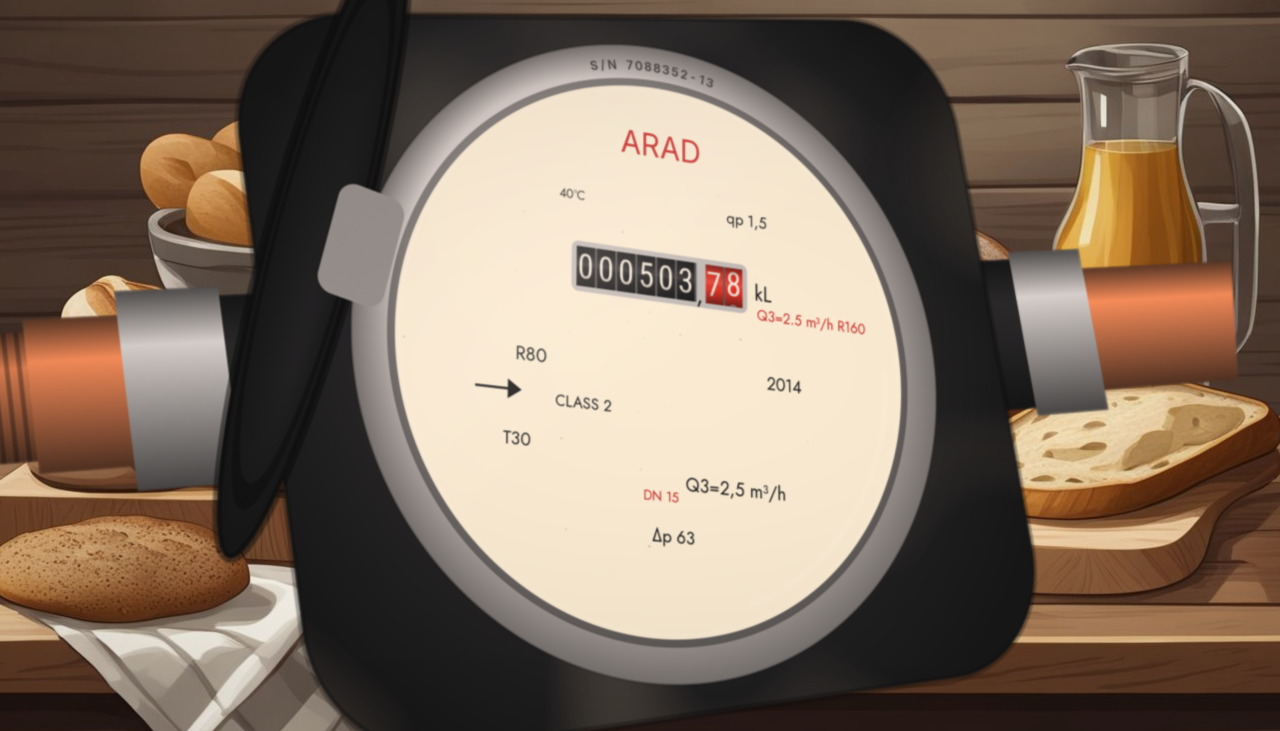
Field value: 503.78 kL
